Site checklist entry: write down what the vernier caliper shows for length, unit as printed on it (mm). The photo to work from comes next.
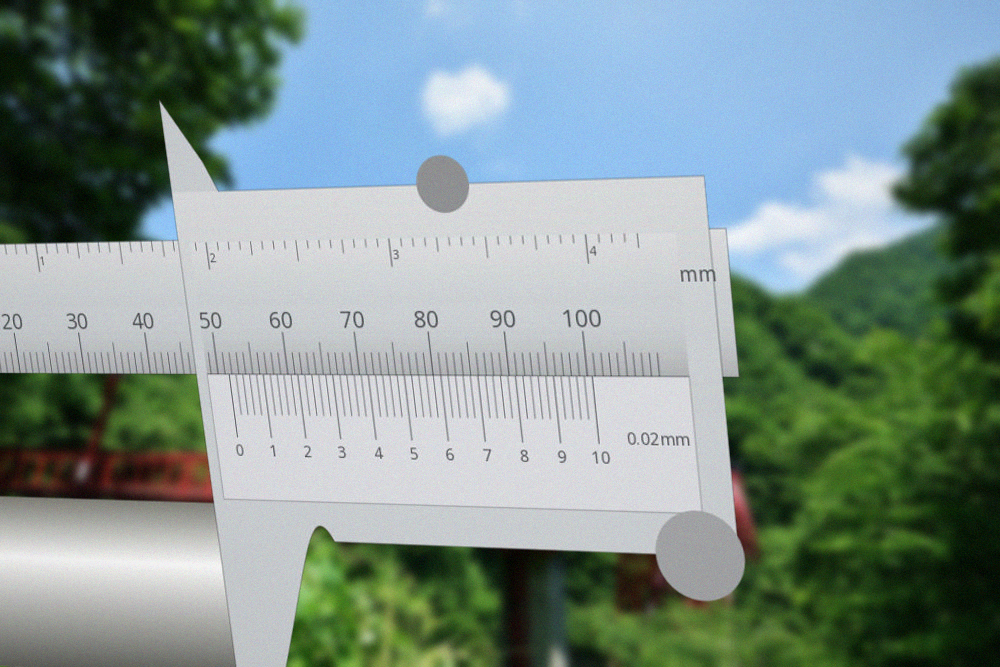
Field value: 51.6 mm
